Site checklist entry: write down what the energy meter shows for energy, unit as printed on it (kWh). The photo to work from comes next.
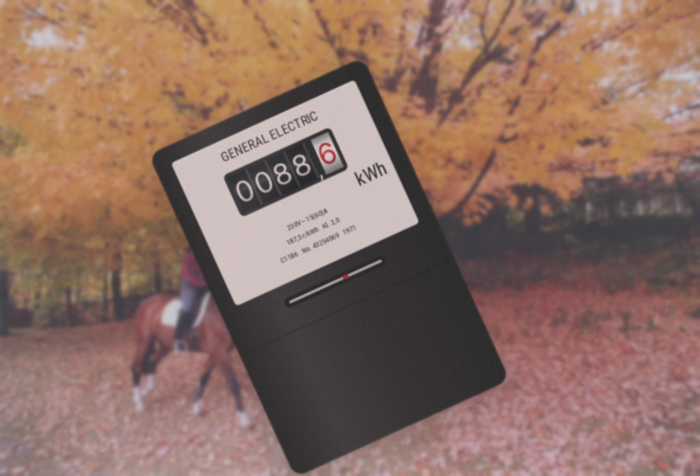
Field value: 88.6 kWh
